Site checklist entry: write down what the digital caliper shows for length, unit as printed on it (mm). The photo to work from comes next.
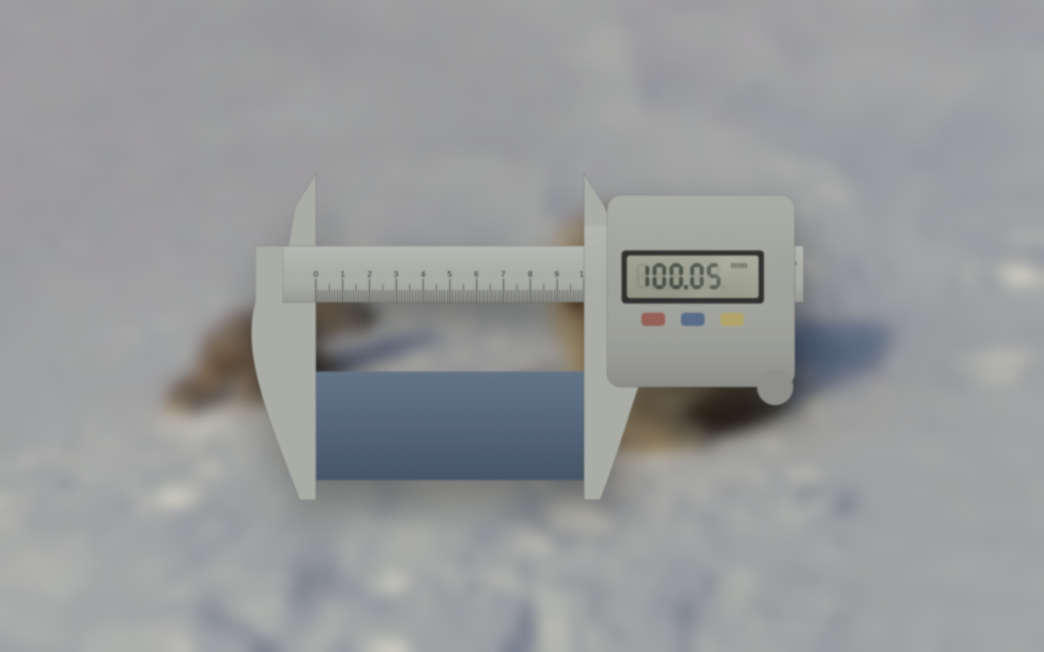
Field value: 100.05 mm
